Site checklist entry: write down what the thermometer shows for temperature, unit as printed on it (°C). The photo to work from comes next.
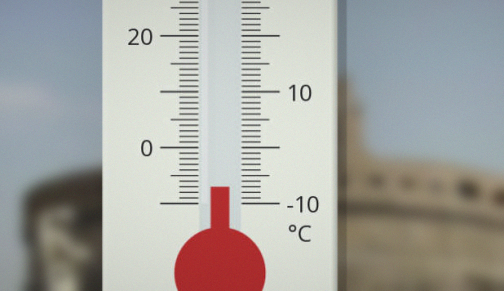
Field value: -7 °C
